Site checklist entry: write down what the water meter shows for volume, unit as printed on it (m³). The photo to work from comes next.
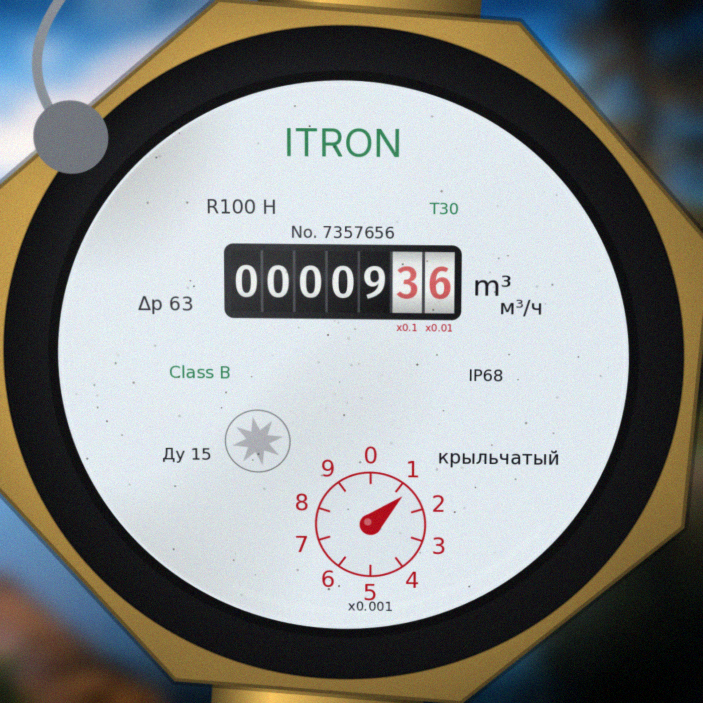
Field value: 9.361 m³
